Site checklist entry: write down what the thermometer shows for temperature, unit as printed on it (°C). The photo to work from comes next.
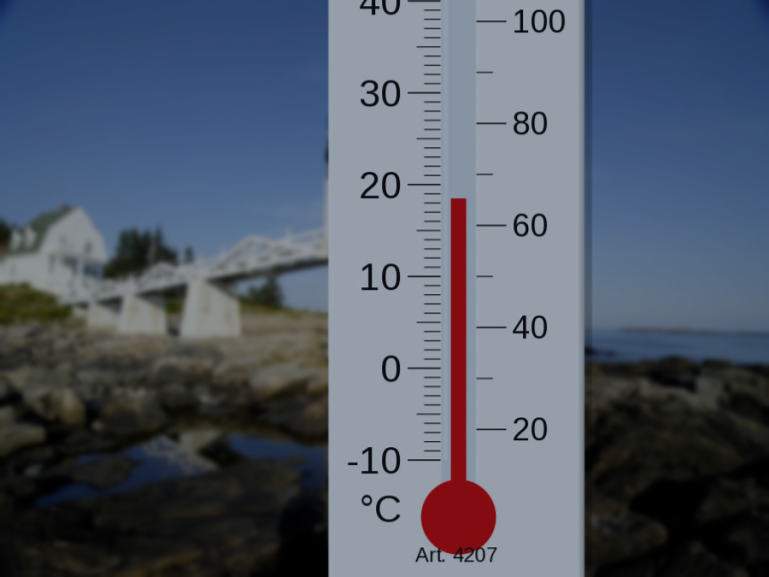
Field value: 18.5 °C
